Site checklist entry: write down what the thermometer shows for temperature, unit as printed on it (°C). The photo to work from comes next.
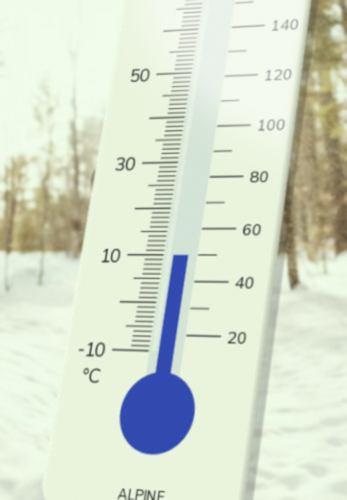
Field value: 10 °C
